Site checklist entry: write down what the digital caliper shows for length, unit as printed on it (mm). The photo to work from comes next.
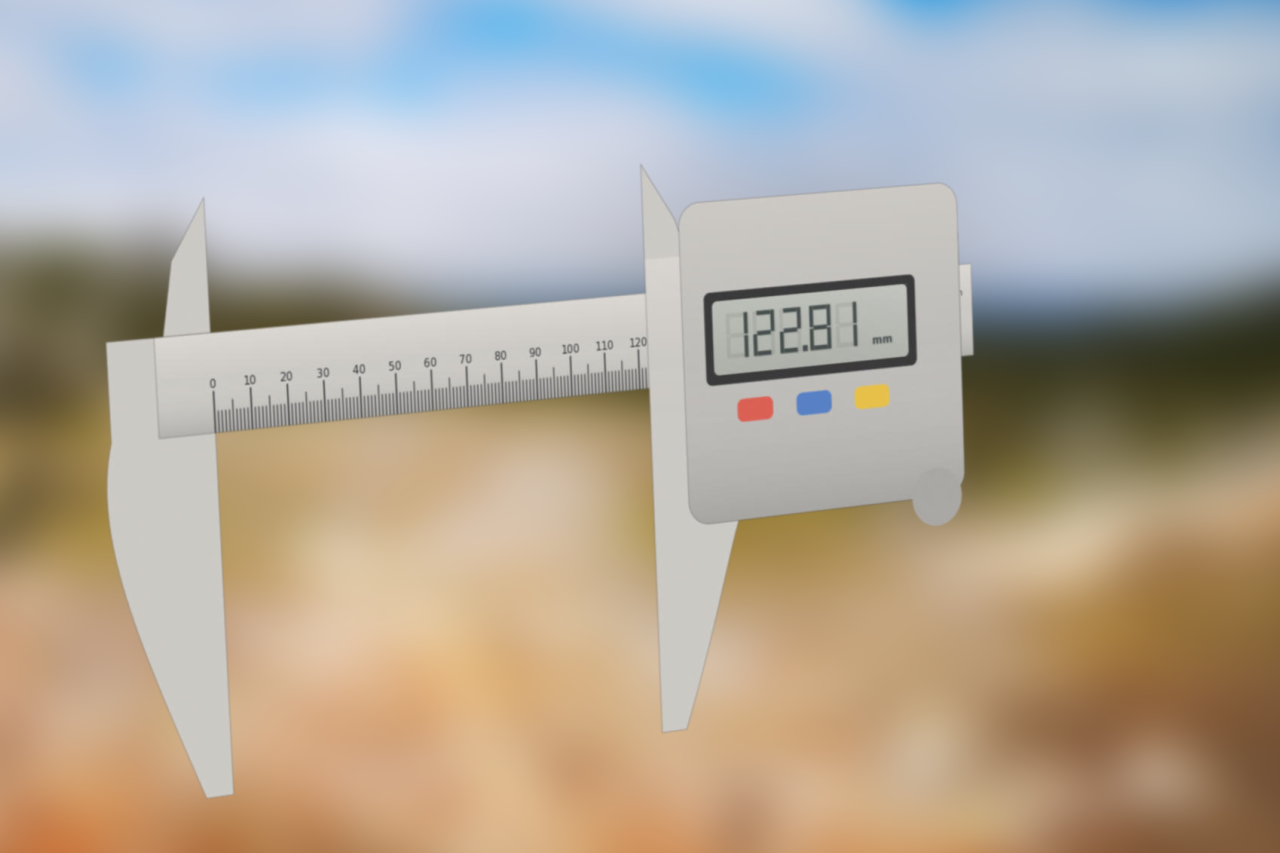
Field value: 122.81 mm
